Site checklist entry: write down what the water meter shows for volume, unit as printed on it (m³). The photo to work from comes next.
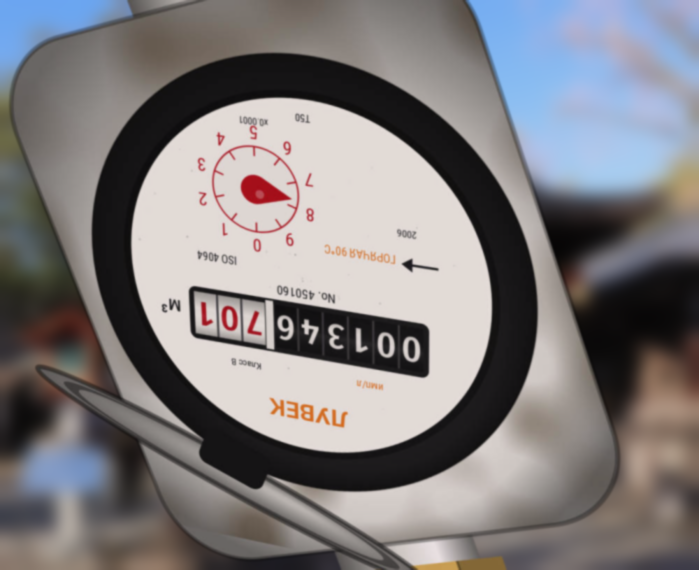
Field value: 1346.7017 m³
